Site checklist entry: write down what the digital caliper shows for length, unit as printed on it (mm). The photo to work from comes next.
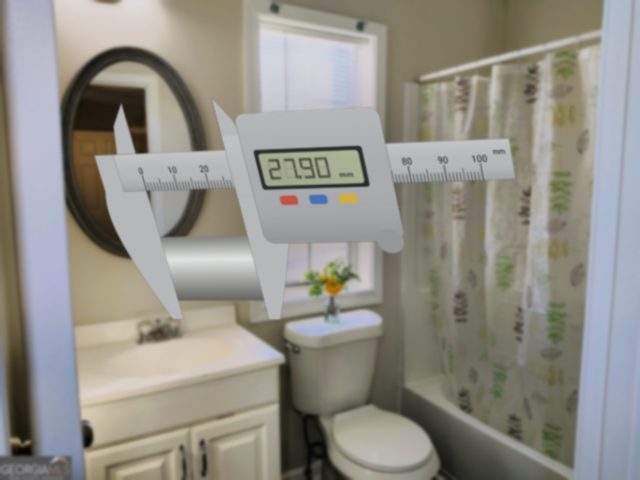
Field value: 27.90 mm
